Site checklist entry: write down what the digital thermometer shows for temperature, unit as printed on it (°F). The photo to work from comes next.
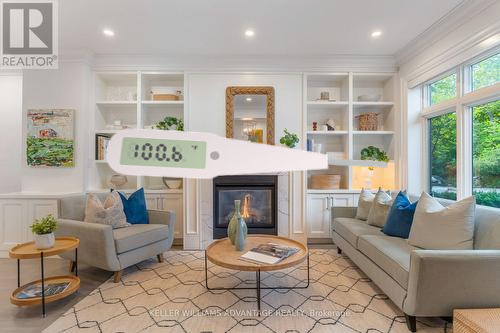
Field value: 100.6 °F
